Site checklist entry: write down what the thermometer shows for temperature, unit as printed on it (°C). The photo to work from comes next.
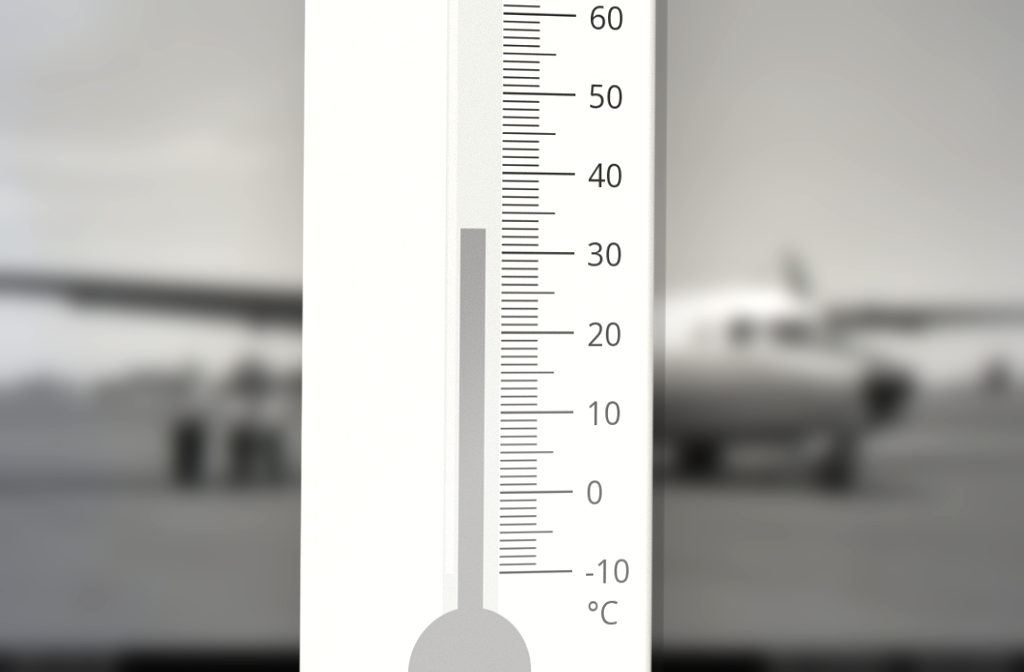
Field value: 33 °C
